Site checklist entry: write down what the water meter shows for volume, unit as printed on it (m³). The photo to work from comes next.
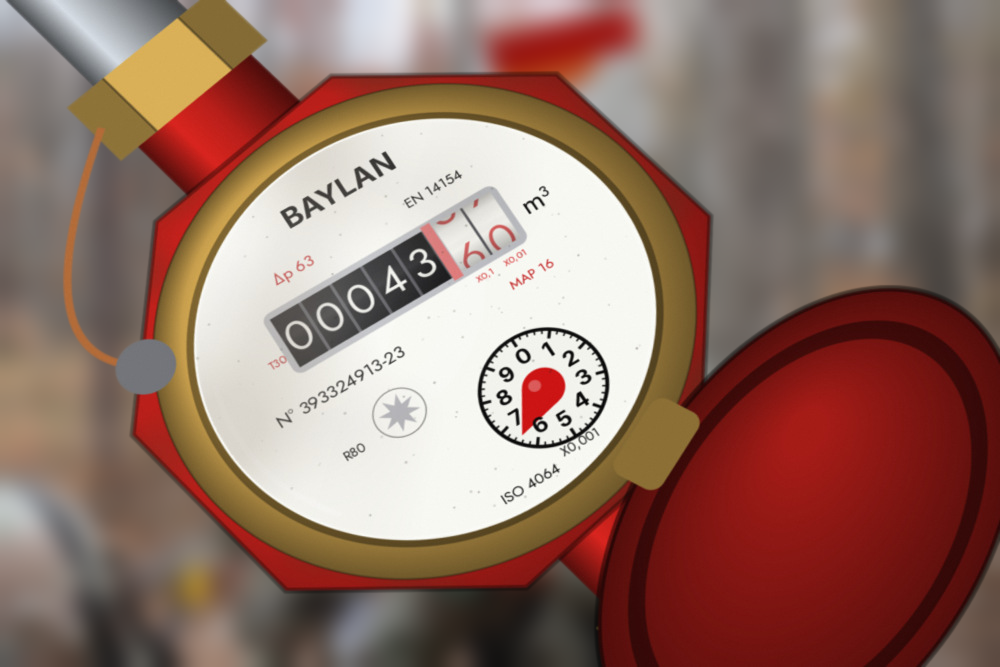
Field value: 43.596 m³
